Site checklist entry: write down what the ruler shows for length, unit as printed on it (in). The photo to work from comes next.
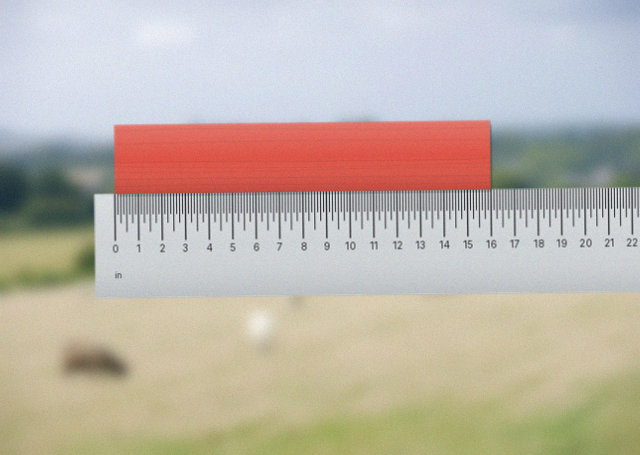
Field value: 16 in
